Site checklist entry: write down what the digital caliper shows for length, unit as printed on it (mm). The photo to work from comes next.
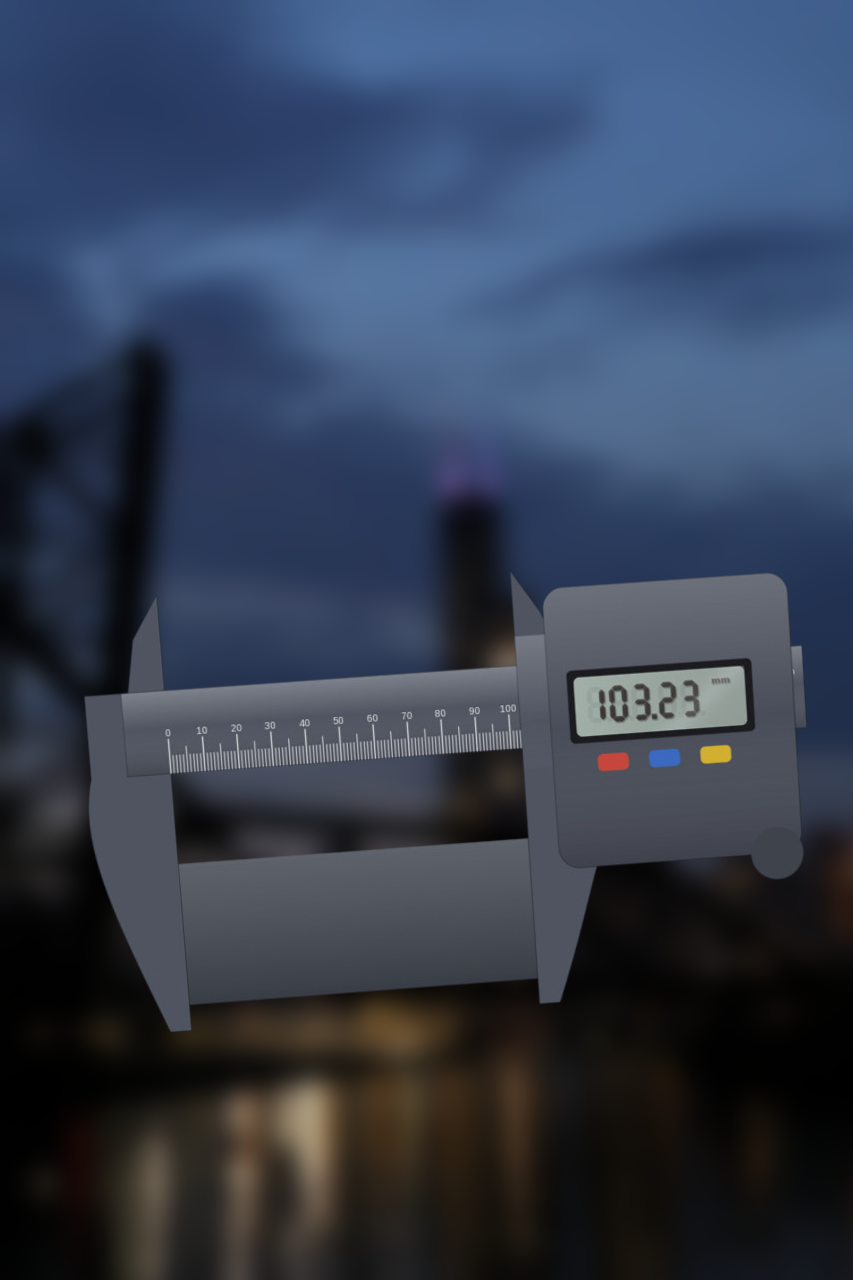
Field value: 103.23 mm
